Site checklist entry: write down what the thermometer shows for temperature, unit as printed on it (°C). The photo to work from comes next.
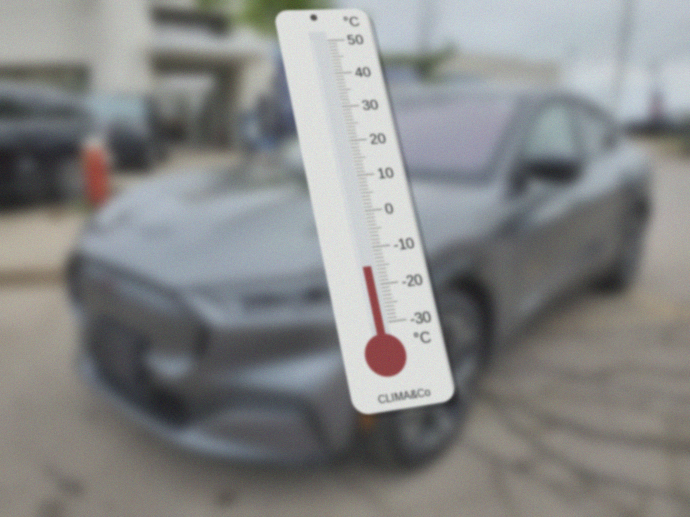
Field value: -15 °C
